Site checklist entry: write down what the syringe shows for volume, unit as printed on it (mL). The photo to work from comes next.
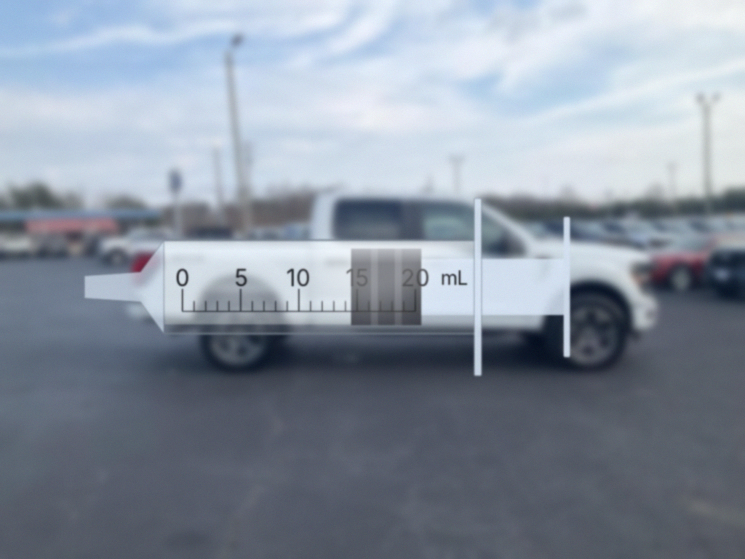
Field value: 14.5 mL
